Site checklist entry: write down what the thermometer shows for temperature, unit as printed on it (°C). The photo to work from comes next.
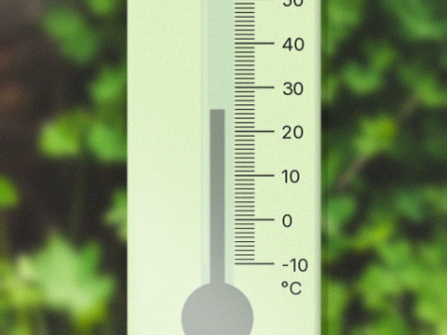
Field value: 25 °C
